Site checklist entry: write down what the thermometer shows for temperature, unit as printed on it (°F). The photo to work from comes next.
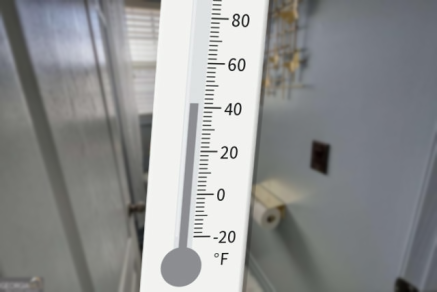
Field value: 42 °F
